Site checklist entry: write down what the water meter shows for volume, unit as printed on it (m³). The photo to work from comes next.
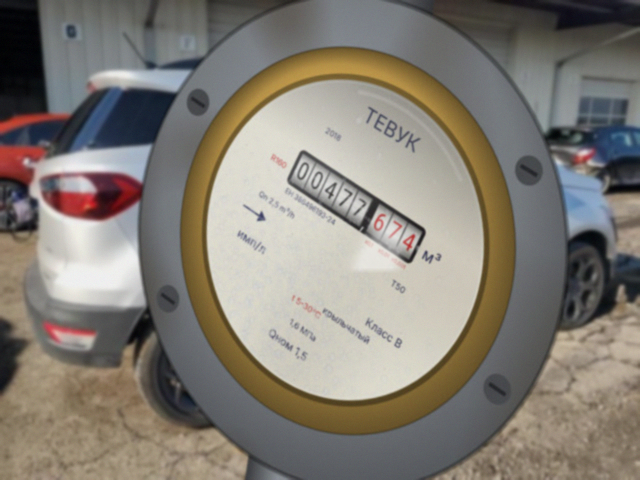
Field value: 477.674 m³
